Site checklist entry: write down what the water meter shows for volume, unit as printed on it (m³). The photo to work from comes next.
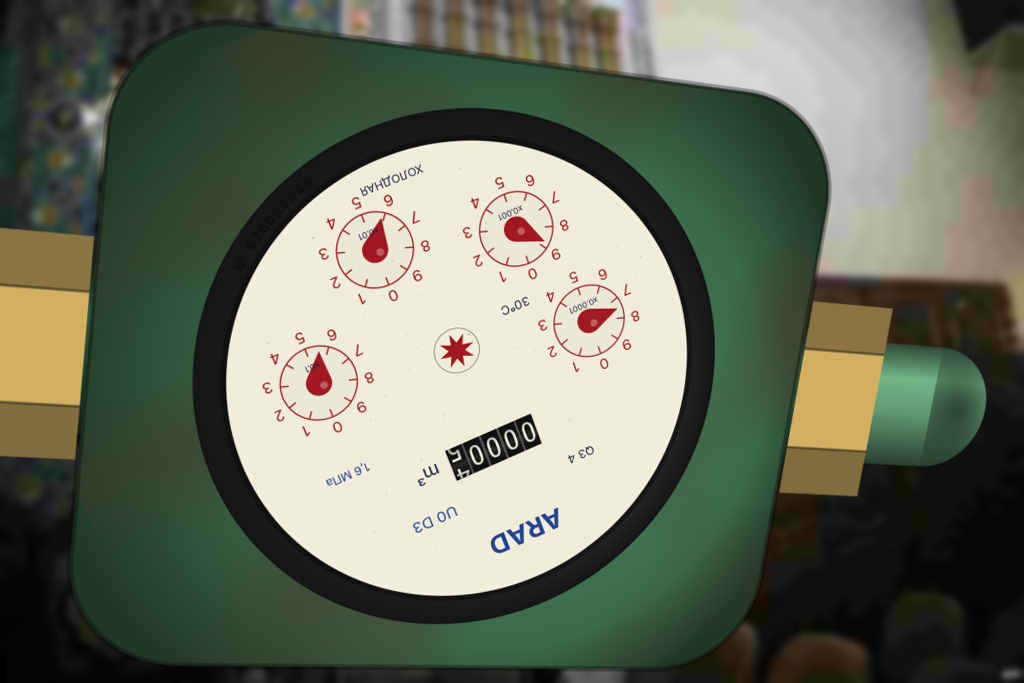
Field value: 4.5587 m³
